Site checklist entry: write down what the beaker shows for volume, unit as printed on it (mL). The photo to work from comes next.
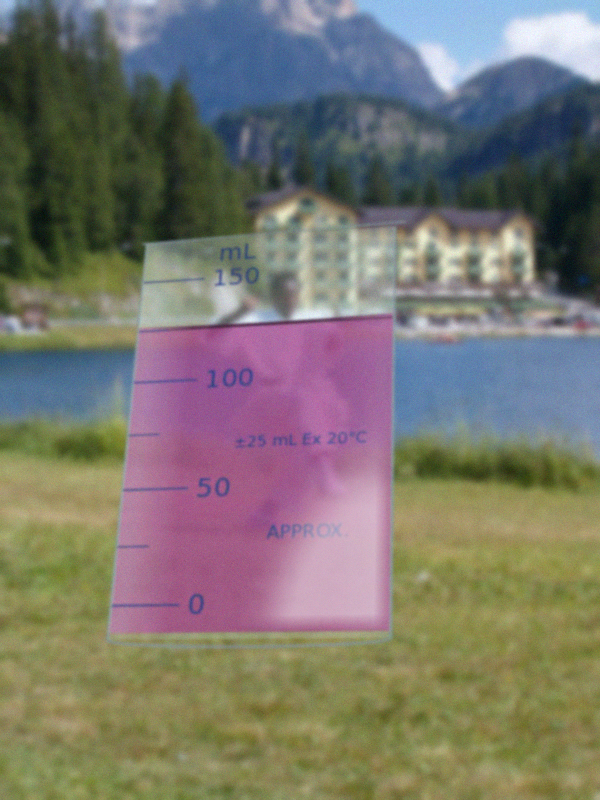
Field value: 125 mL
